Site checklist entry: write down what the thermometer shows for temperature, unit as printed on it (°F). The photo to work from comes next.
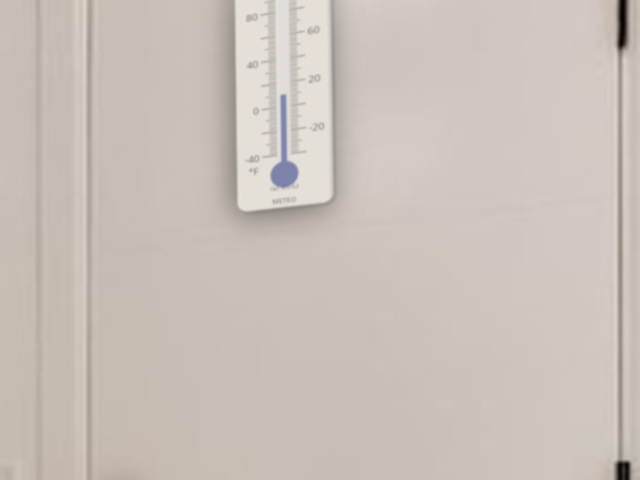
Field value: 10 °F
